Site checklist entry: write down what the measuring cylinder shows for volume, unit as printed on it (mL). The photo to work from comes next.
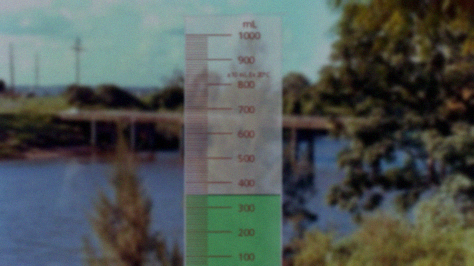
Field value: 350 mL
